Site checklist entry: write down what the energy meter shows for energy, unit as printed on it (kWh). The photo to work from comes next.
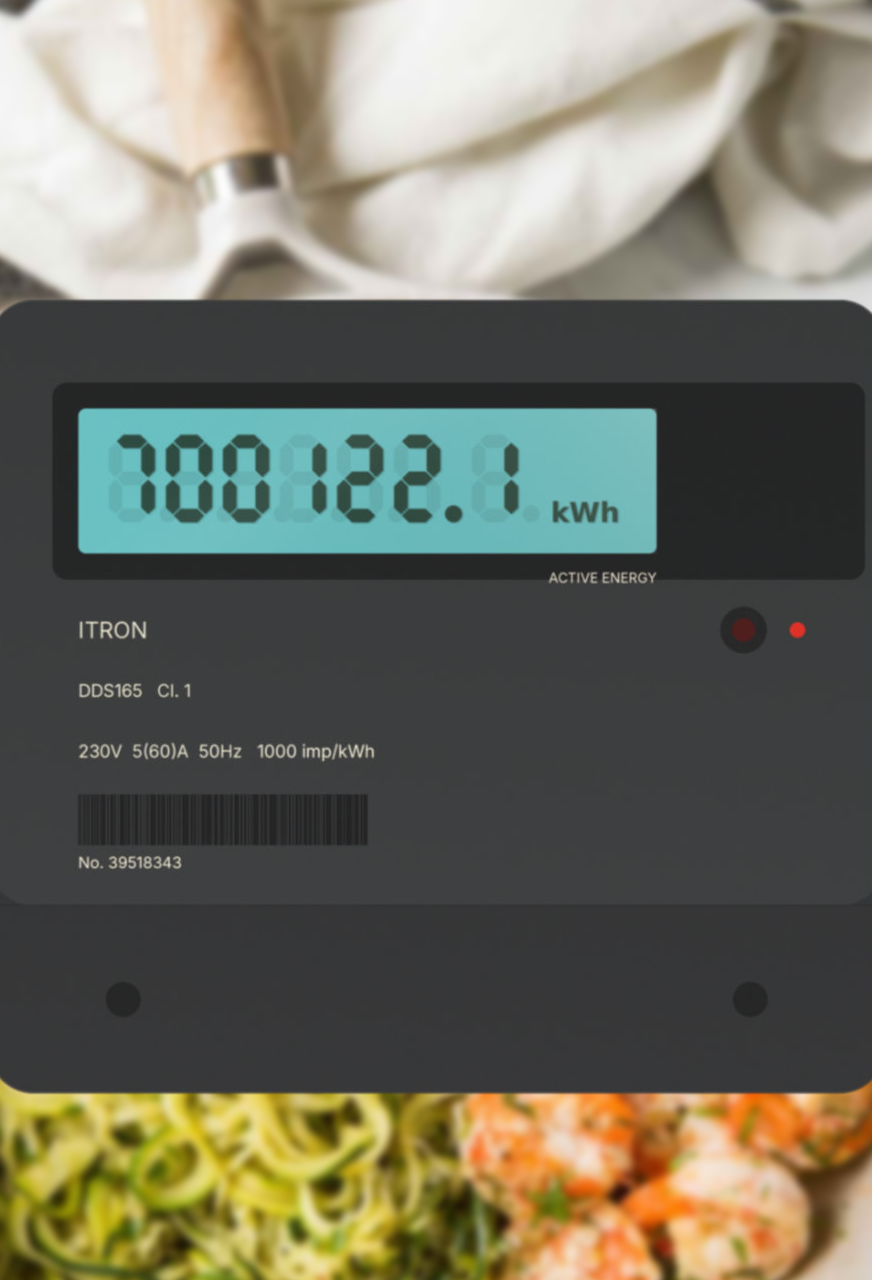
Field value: 700122.1 kWh
